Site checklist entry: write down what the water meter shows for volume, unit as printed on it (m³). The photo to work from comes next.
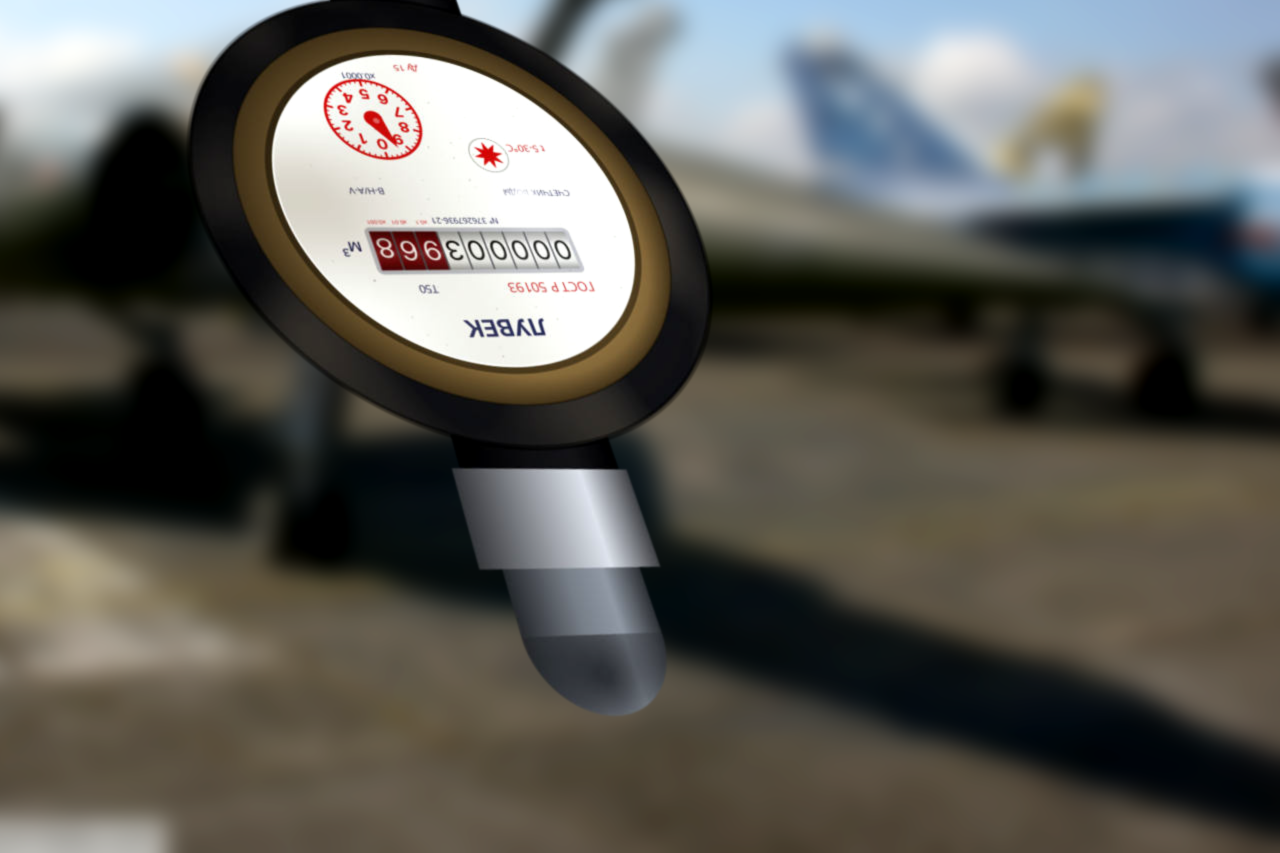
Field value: 3.9679 m³
